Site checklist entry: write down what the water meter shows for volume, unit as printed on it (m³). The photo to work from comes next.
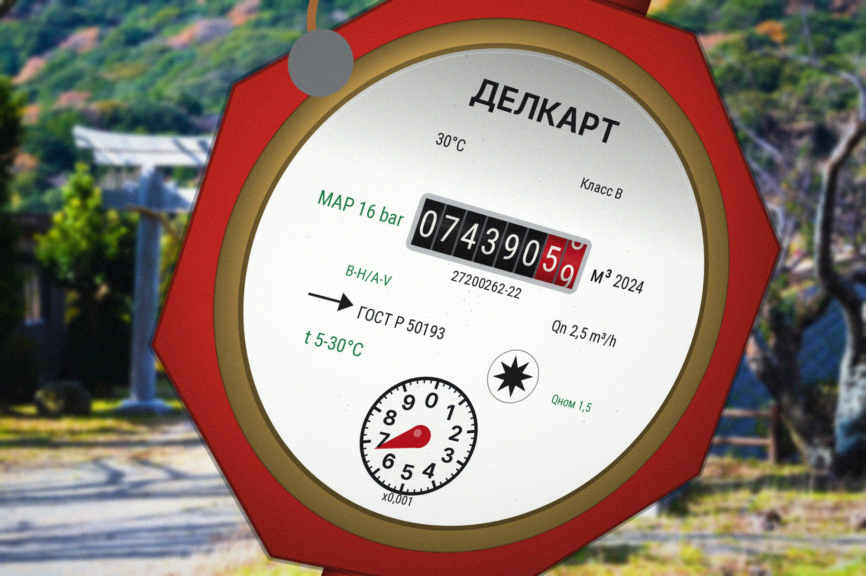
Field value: 74390.586 m³
